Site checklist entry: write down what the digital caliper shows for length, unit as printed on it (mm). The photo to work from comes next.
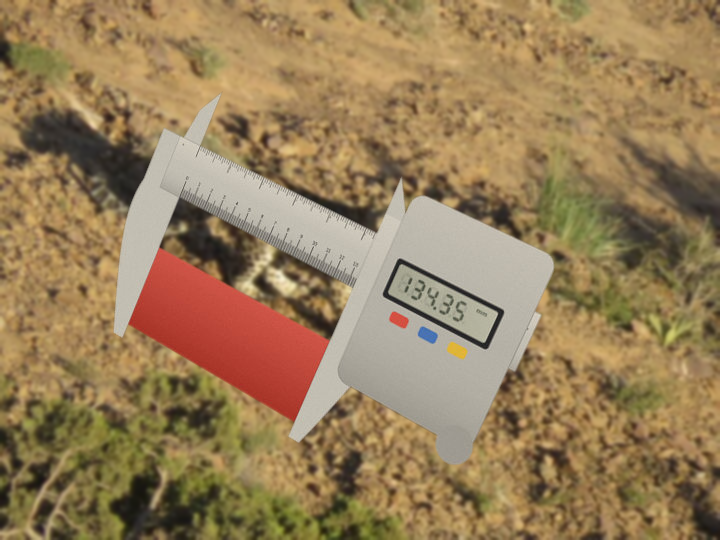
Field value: 134.35 mm
